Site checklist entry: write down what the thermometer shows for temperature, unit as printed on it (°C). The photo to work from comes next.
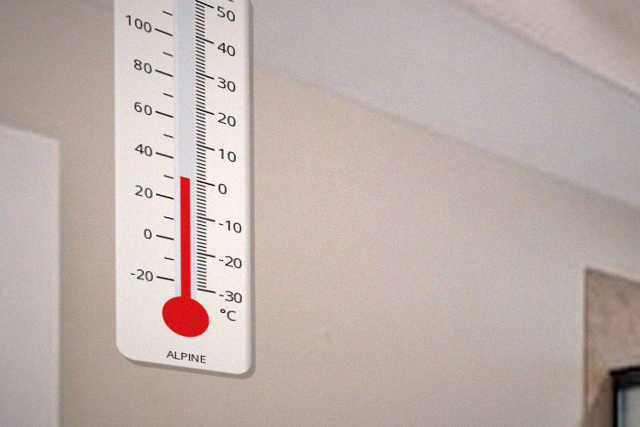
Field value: 0 °C
